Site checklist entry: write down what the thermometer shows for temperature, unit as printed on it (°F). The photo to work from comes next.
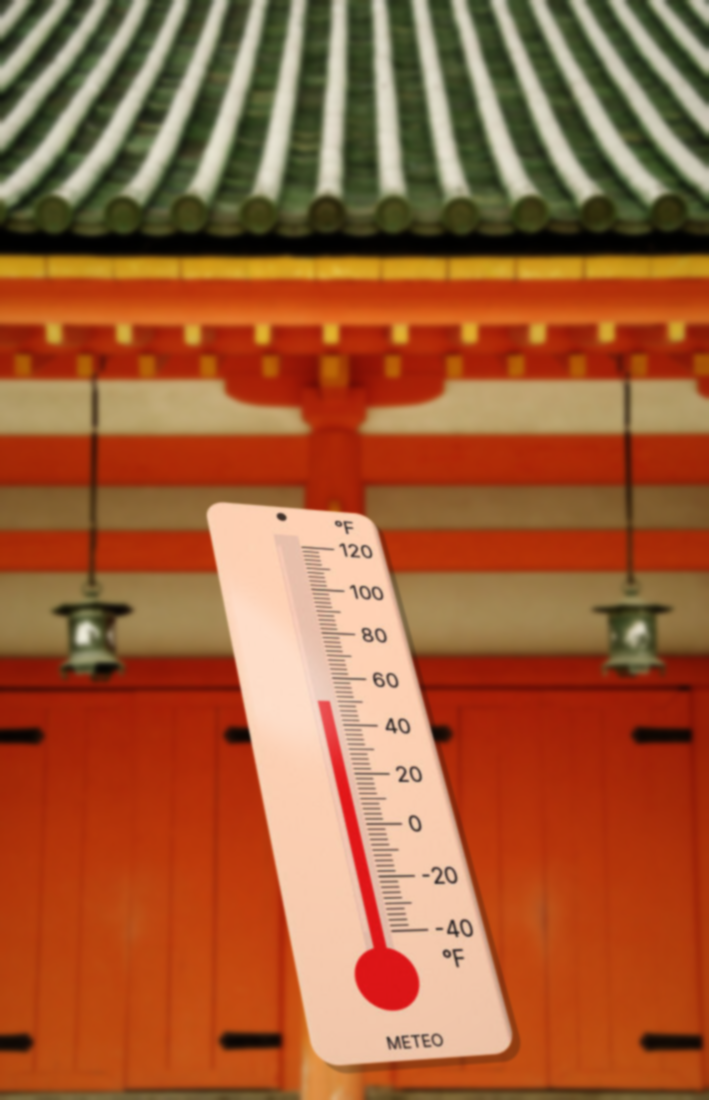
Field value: 50 °F
